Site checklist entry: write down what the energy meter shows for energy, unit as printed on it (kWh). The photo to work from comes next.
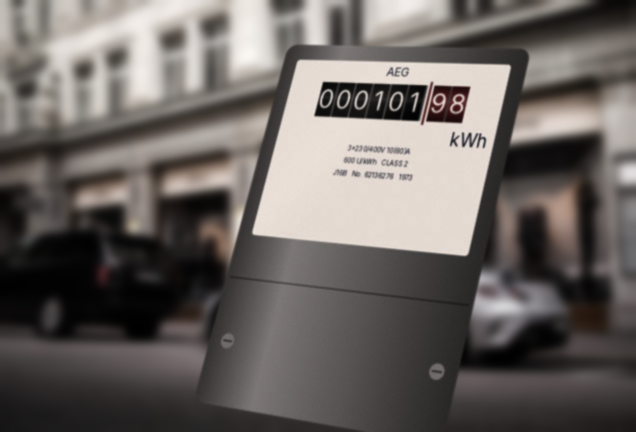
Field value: 101.98 kWh
